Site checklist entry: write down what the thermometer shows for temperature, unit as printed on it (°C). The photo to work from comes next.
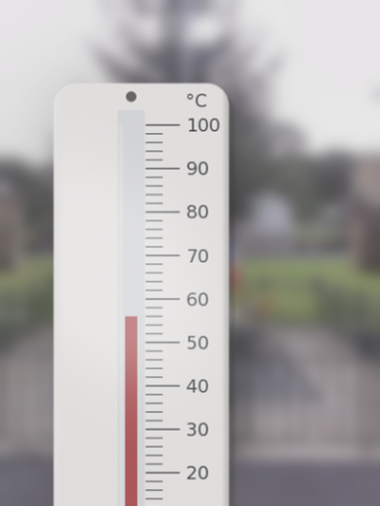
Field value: 56 °C
